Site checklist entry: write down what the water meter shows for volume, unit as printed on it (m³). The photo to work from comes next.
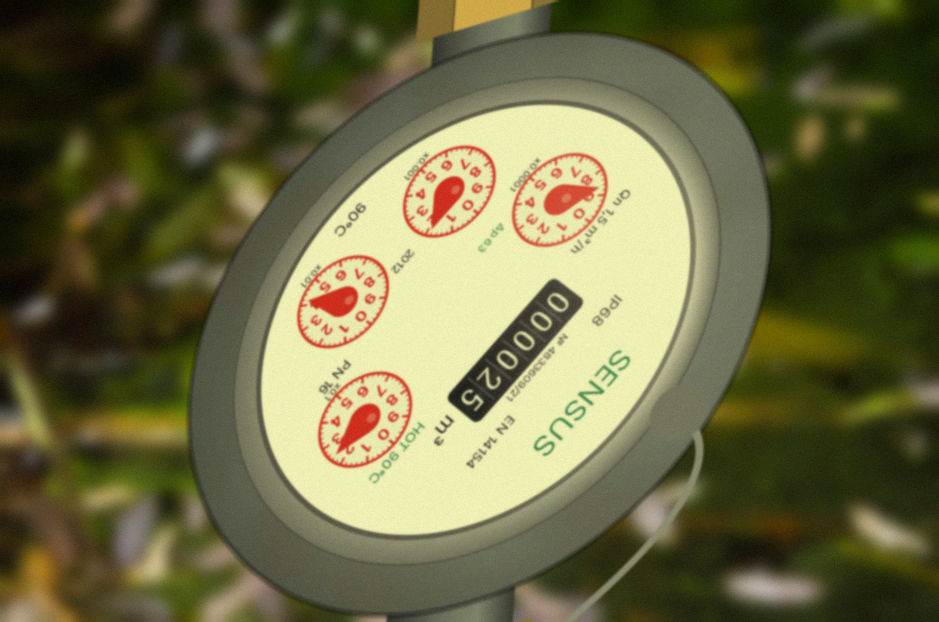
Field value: 25.2418 m³
